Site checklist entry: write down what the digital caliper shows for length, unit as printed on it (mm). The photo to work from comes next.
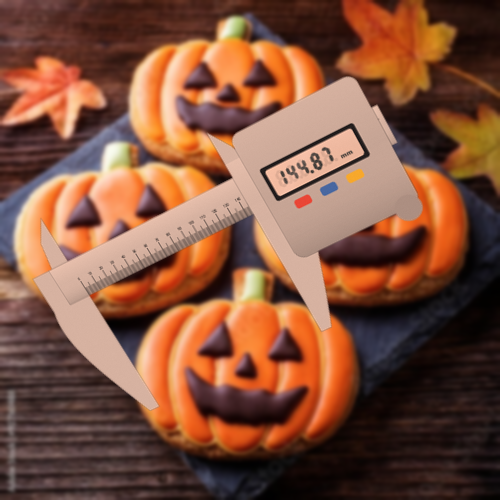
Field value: 144.87 mm
